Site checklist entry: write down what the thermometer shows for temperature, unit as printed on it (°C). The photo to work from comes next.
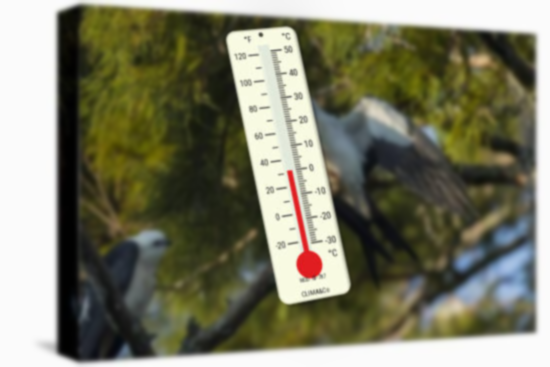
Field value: 0 °C
